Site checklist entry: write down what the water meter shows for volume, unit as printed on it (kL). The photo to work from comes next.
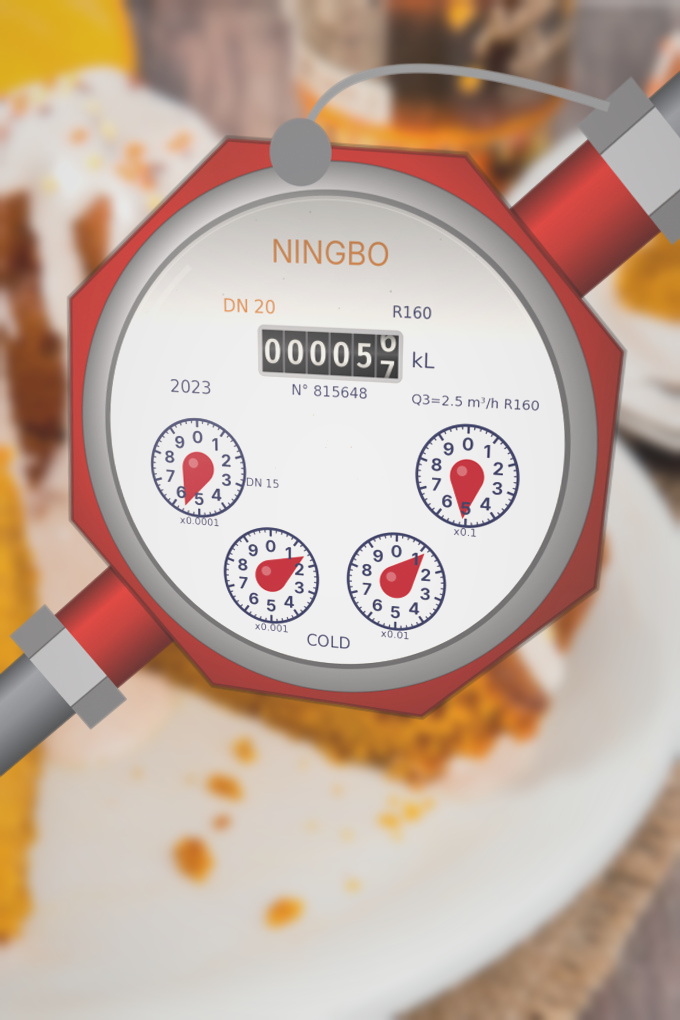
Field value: 56.5115 kL
